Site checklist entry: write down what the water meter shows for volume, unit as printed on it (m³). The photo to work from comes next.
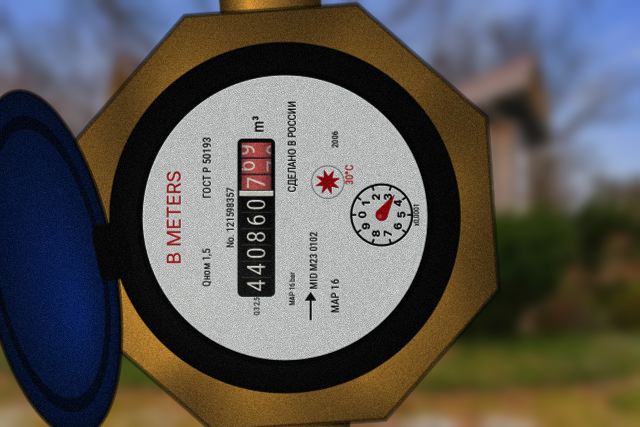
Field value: 440860.7693 m³
